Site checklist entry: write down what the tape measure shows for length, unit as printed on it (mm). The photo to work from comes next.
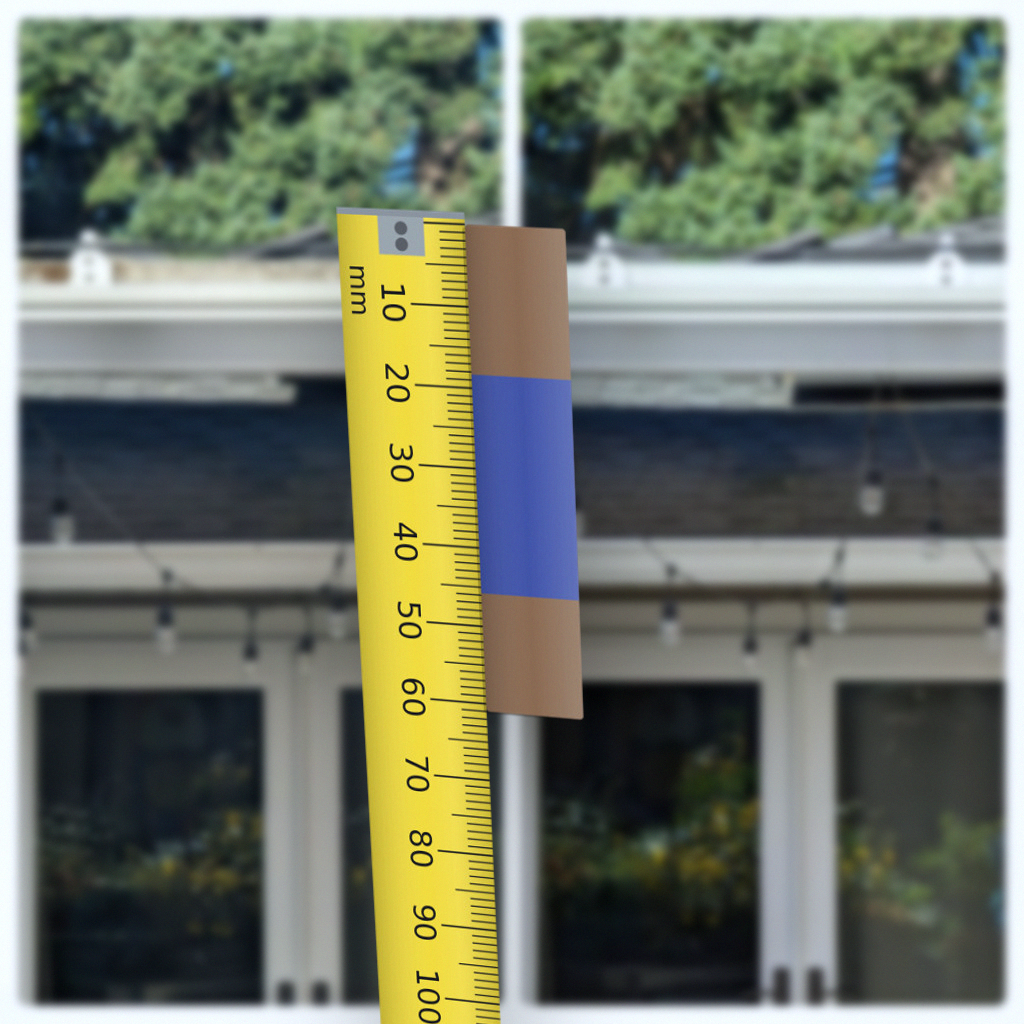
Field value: 61 mm
